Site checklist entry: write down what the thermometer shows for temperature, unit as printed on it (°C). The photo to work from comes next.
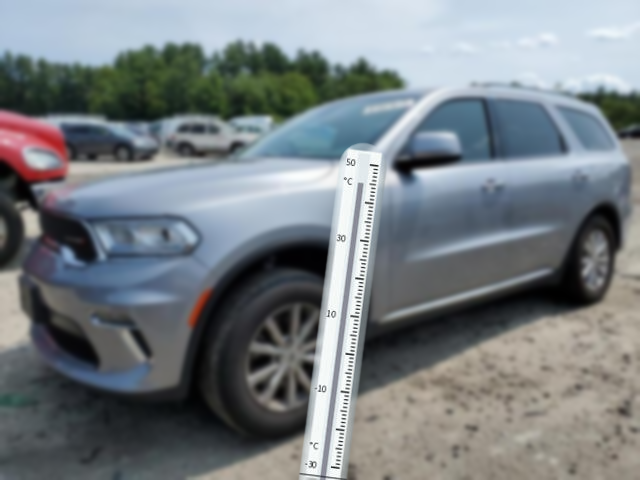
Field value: 45 °C
